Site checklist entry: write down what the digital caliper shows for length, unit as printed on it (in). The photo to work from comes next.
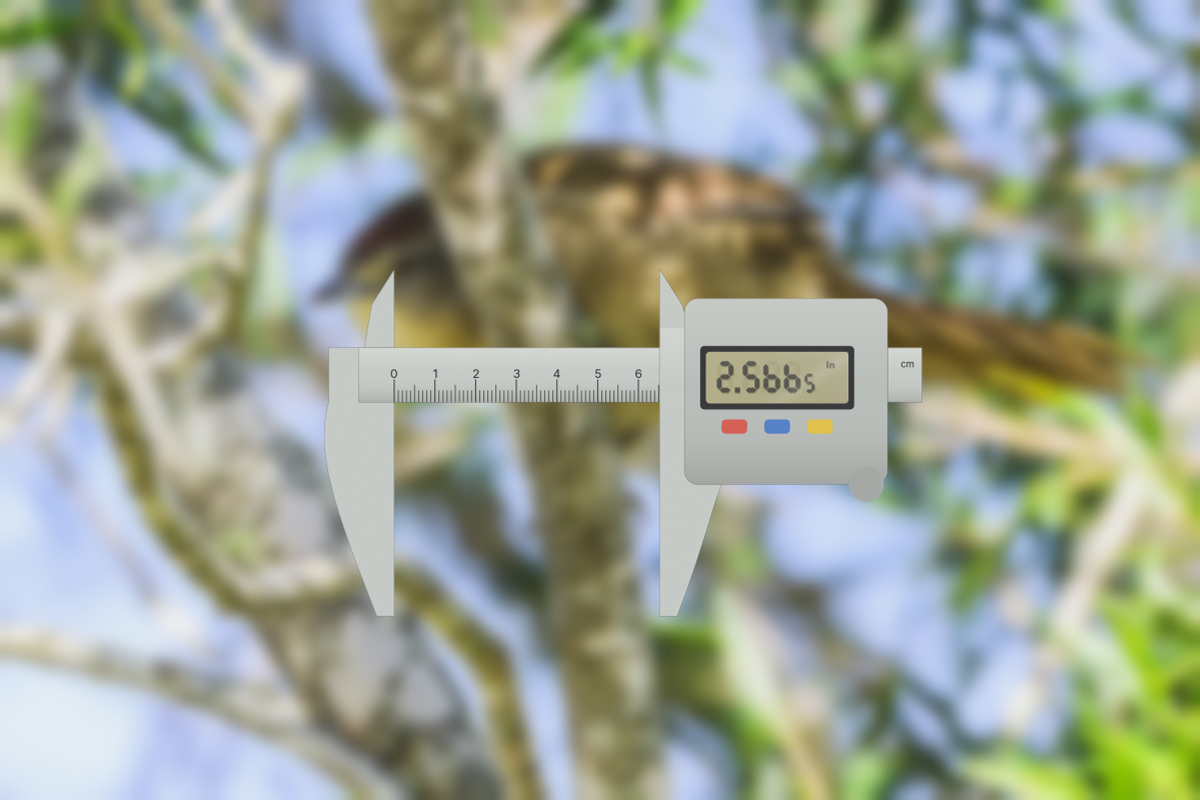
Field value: 2.5665 in
